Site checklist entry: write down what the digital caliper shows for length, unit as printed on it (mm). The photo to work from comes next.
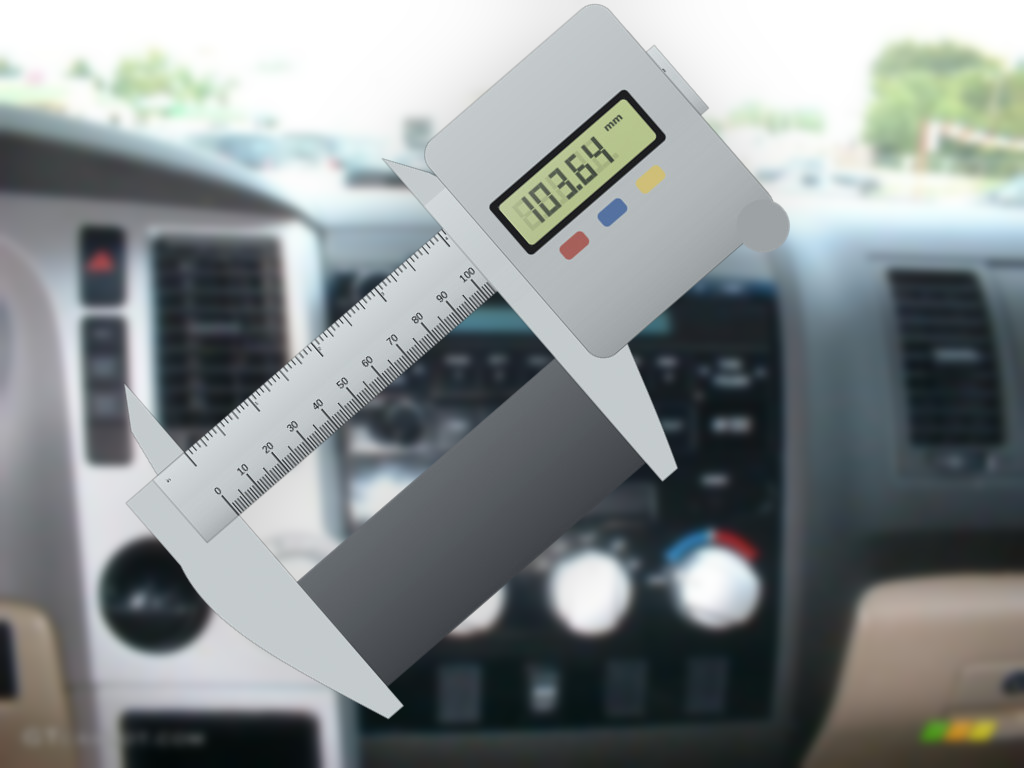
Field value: 103.64 mm
